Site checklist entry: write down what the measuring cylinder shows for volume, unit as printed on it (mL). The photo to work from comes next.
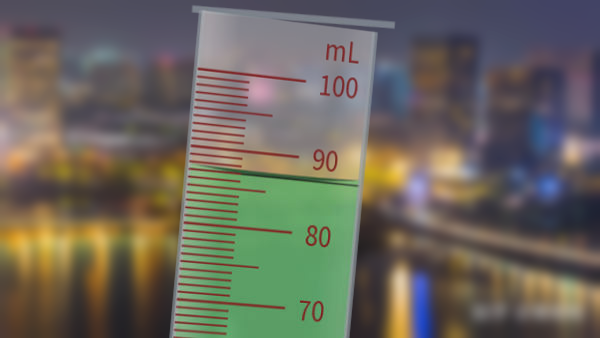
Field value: 87 mL
